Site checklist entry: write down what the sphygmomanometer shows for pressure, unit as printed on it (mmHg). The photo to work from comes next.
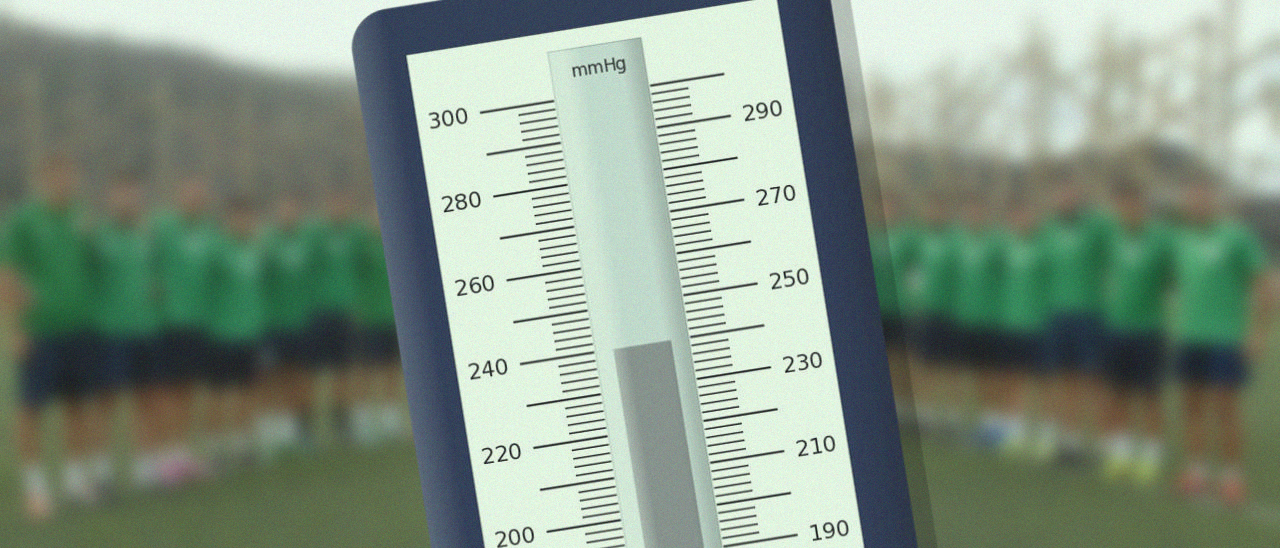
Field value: 240 mmHg
